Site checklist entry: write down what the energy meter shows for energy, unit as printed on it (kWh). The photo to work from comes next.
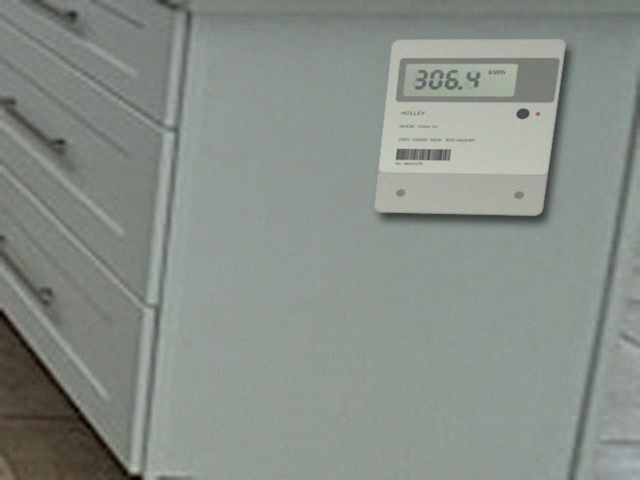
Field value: 306.4 kWh
